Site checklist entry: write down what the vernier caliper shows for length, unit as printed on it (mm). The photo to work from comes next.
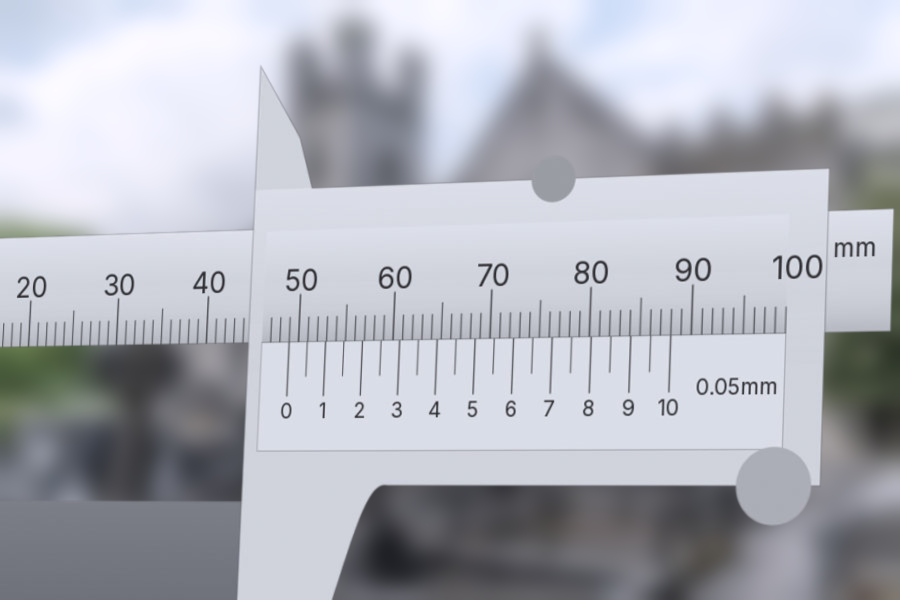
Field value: 49.0 mm
